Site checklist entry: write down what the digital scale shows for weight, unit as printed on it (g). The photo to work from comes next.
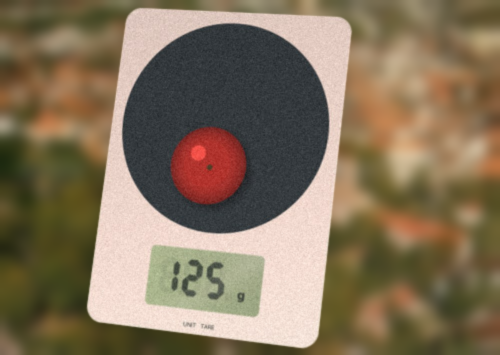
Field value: 125 g
